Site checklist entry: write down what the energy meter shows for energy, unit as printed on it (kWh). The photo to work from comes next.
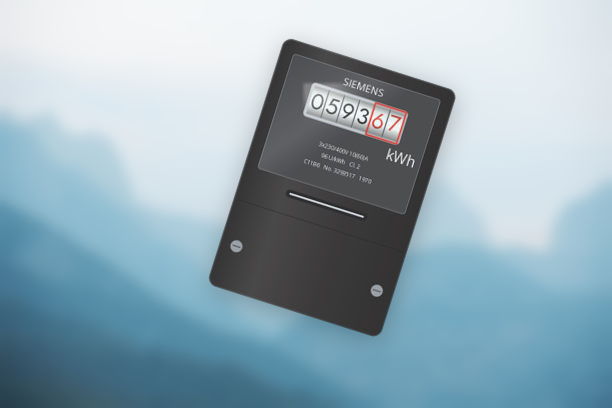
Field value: 593.67 kWh
